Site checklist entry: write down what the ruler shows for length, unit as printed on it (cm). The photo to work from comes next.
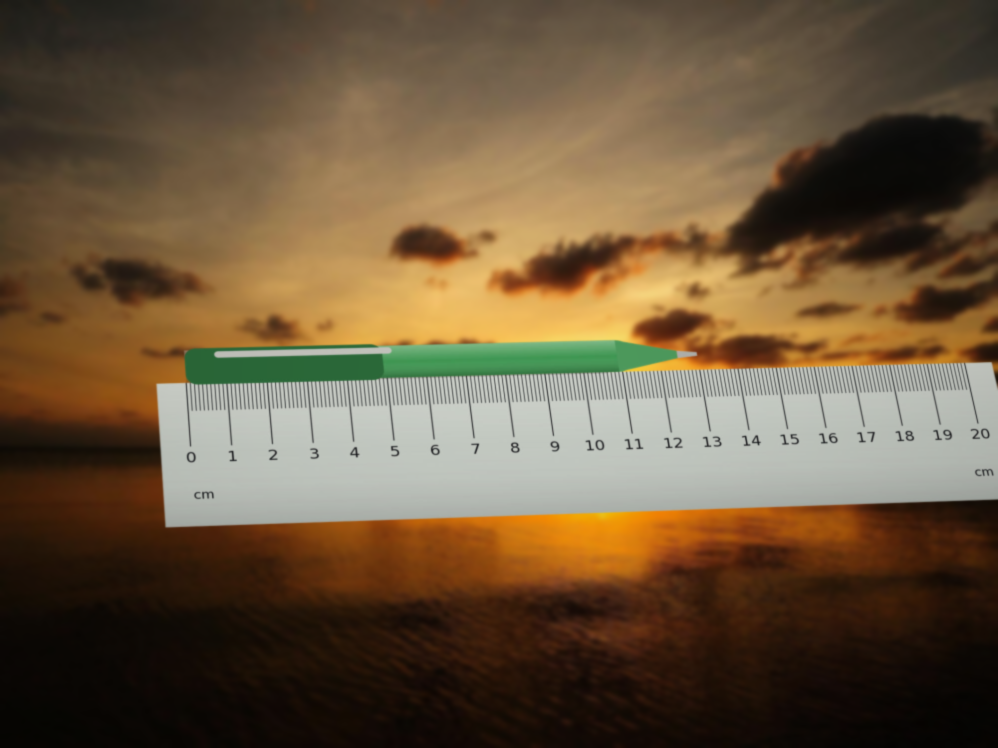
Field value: 13 cm
